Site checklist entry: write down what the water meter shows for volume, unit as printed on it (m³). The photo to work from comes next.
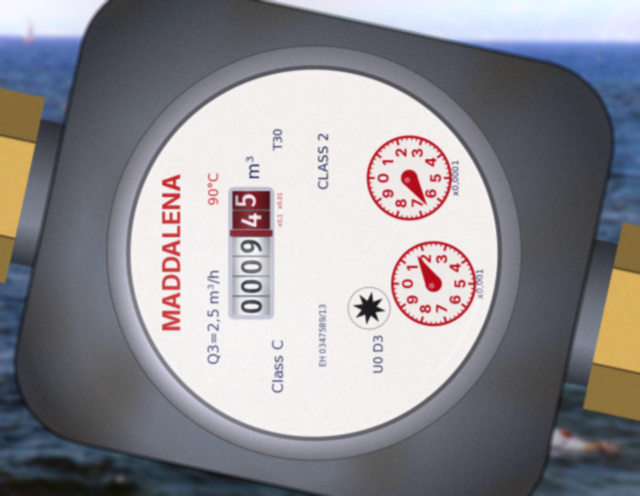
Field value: 9.4516 m³
